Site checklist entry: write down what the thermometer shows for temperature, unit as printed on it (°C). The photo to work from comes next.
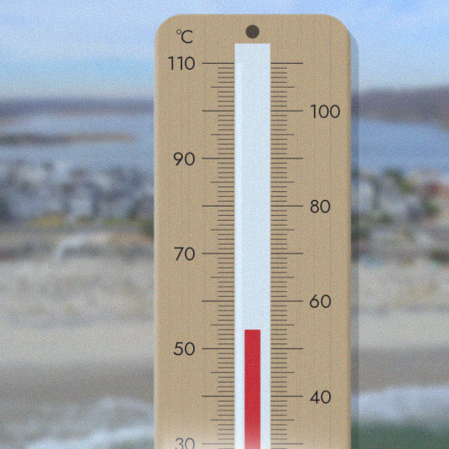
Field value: 54 °C
